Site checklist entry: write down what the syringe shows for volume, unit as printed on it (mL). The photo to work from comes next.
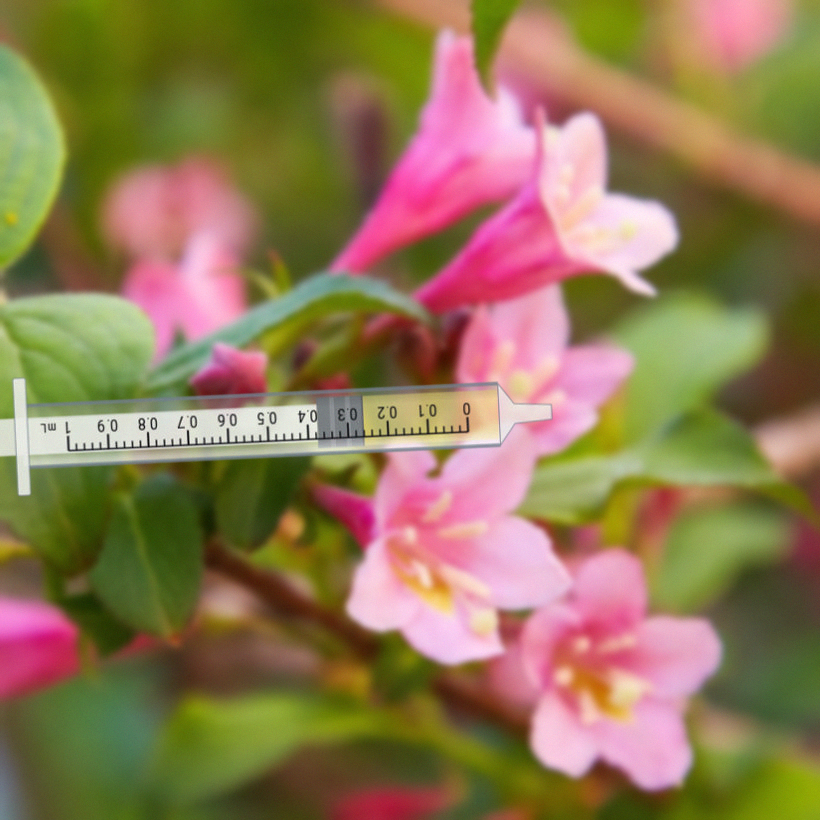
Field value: 0.26 mL
